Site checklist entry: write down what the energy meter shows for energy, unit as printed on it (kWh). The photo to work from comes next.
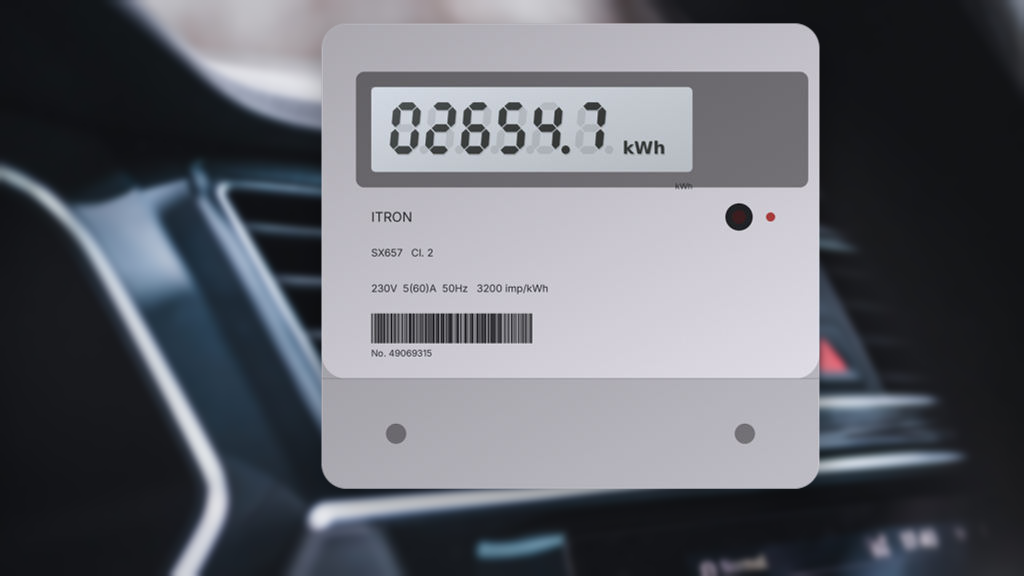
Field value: 2654.7 kWh
